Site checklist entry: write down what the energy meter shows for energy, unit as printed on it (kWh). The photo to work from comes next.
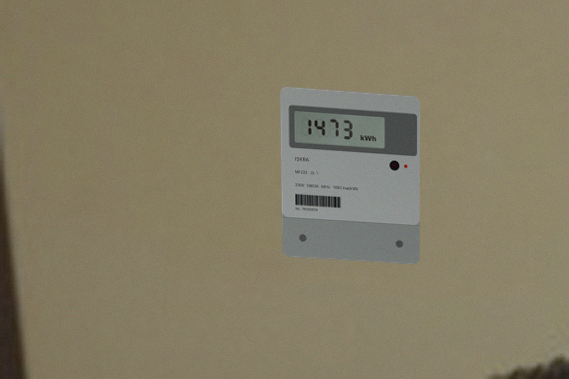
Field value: 1473 kWh
